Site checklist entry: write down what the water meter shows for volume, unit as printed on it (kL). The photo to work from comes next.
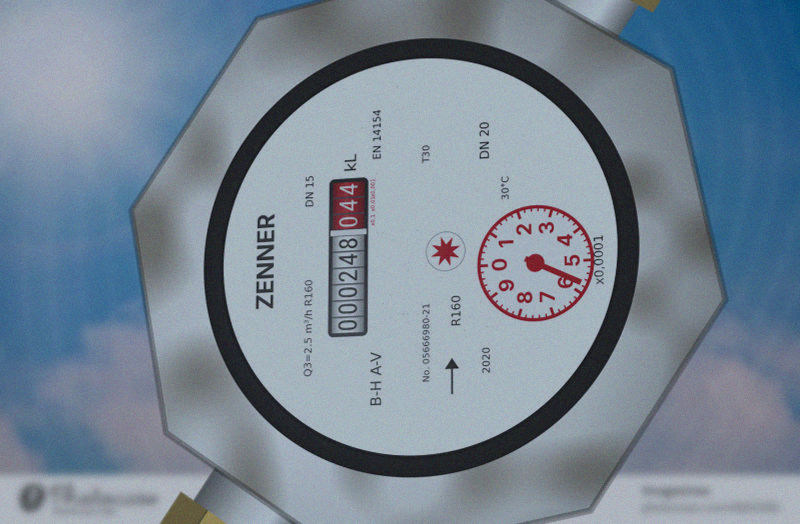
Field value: 248.0445 kL
